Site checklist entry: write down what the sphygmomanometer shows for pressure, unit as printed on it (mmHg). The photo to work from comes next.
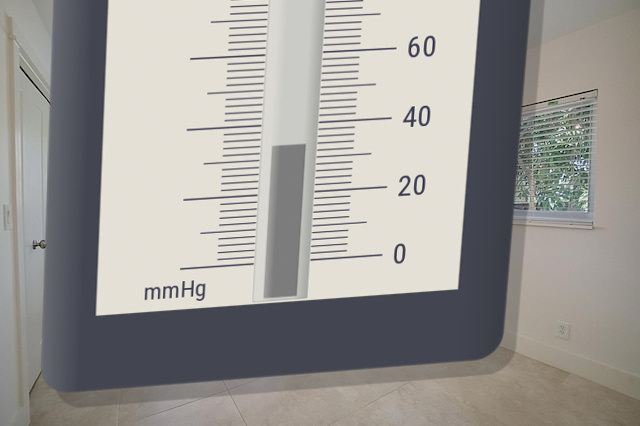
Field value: 34 mmHg
